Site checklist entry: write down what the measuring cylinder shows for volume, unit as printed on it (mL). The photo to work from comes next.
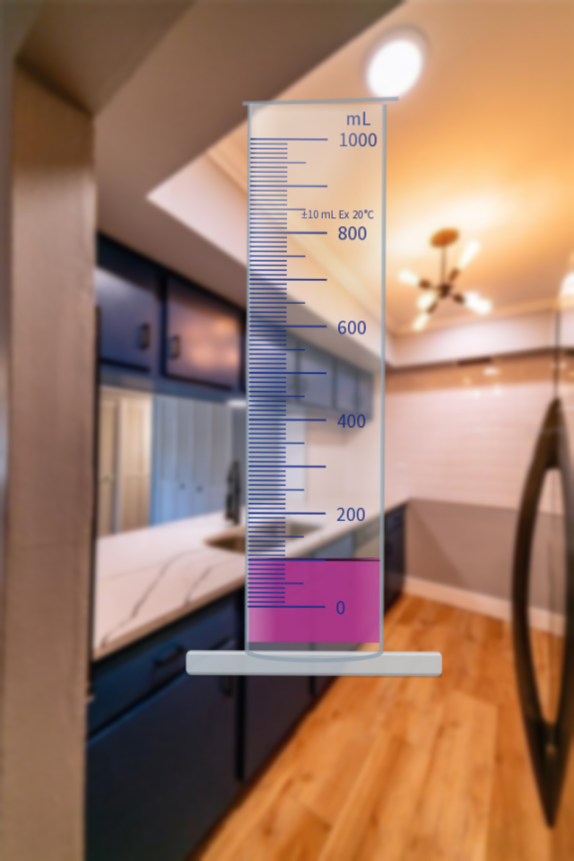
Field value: 100 mL
